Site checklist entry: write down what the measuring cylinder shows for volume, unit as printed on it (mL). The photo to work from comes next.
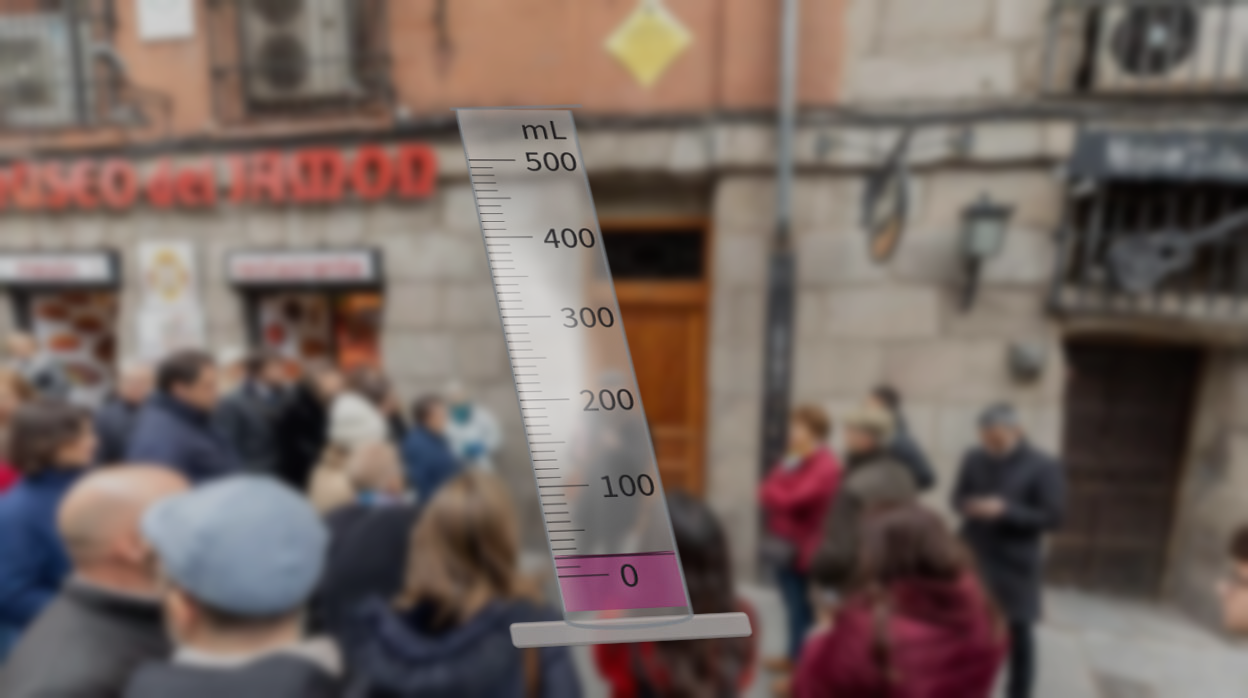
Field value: 20 mL
